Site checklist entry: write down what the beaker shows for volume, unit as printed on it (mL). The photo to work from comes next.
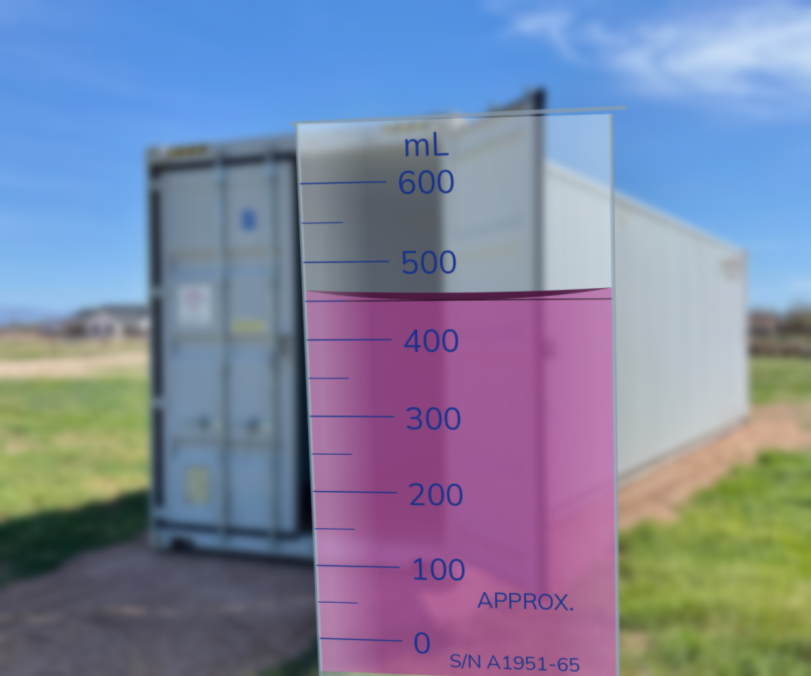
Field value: 450 mL
